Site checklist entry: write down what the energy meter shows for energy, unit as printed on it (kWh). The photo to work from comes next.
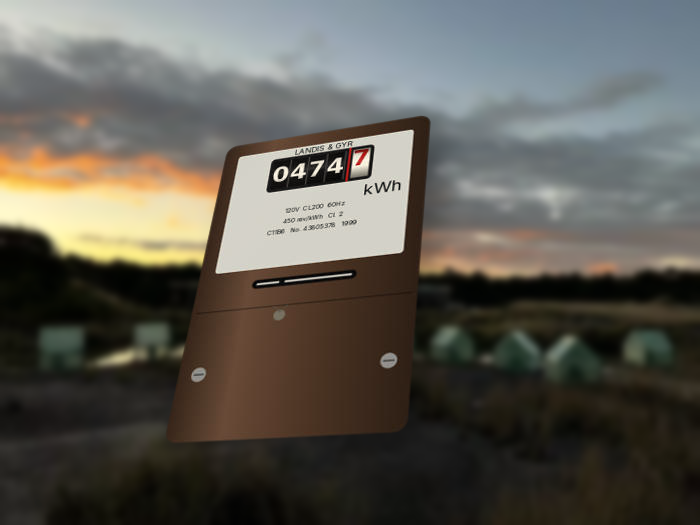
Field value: 474.7 kWh
